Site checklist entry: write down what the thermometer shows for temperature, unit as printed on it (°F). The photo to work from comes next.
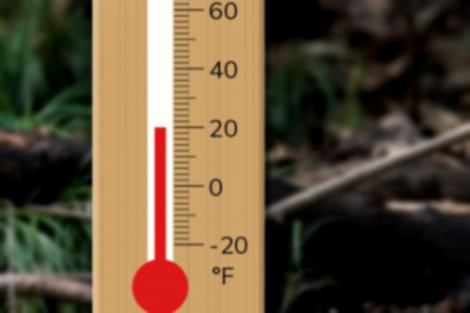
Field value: 20 °F
